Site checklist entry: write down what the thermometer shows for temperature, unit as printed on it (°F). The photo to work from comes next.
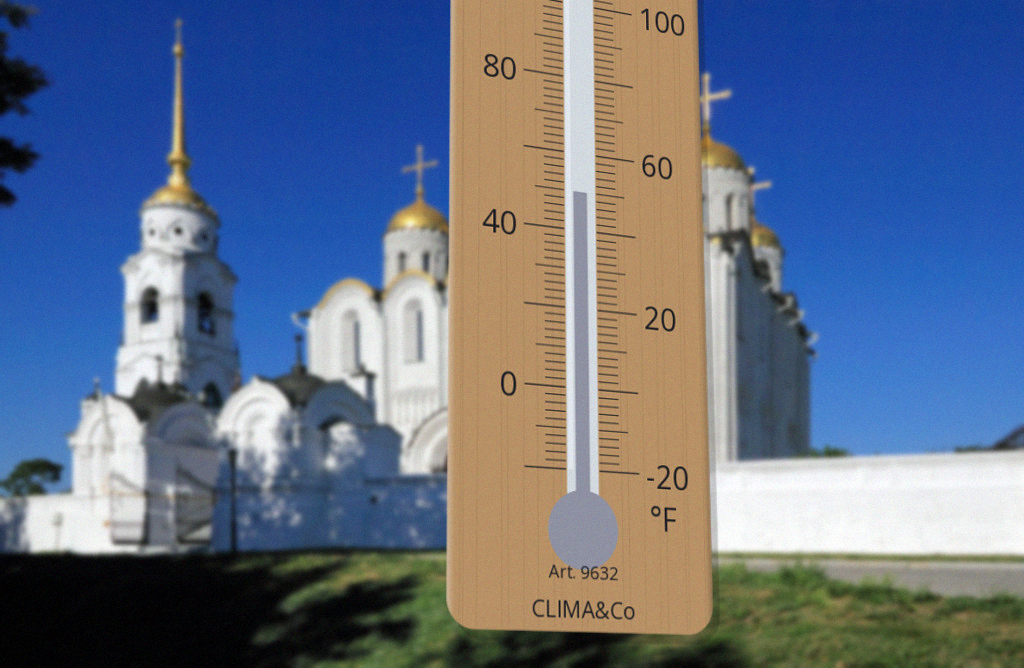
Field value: 50 °F
